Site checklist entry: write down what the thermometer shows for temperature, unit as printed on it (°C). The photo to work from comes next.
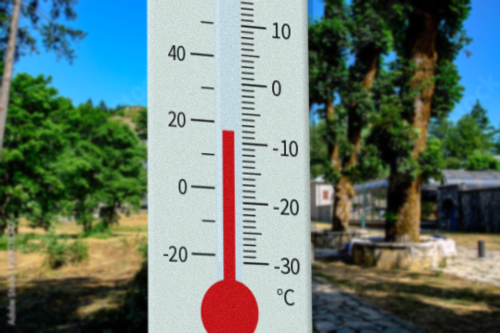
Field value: -8 °C
